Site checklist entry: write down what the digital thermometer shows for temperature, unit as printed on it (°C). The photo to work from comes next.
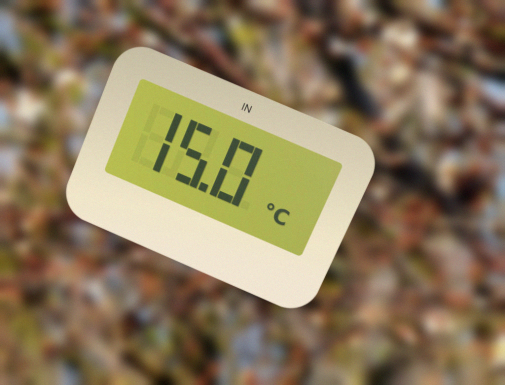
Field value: 15.0 °C
